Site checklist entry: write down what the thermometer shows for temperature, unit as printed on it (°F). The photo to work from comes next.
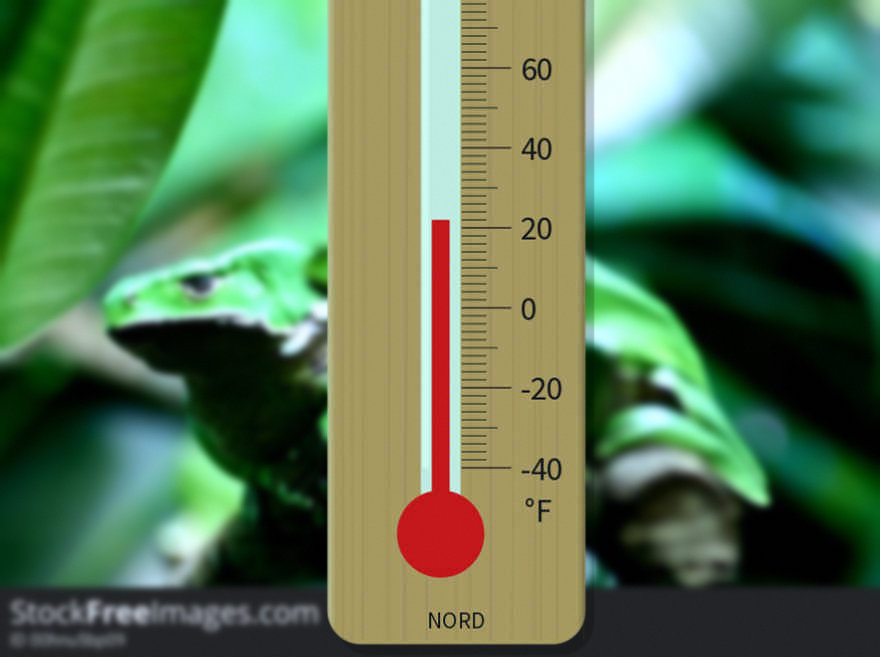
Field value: 22 °F
